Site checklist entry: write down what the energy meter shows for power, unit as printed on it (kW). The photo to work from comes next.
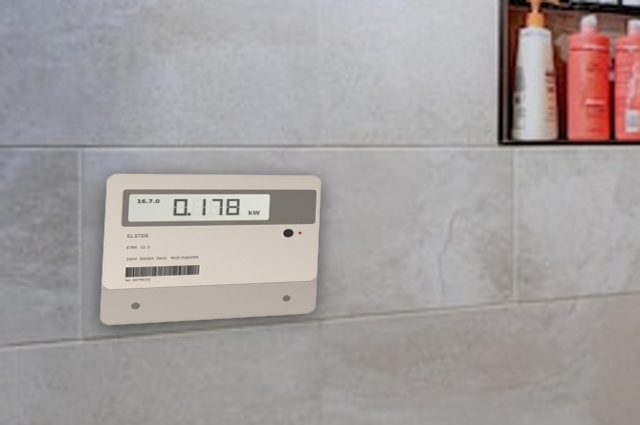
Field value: 0.178 kW
